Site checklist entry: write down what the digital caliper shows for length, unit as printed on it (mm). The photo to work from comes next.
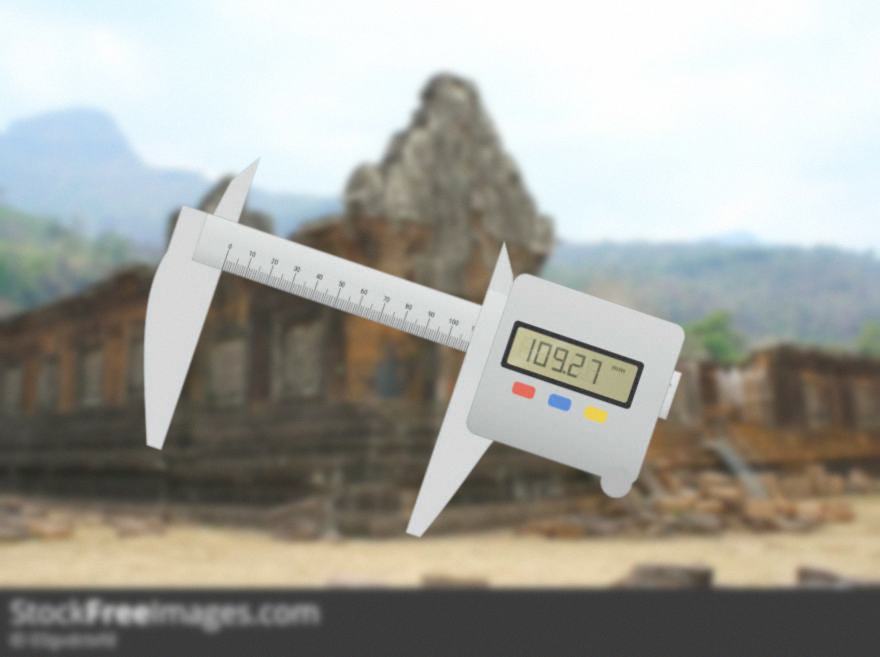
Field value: 109.27 mm
